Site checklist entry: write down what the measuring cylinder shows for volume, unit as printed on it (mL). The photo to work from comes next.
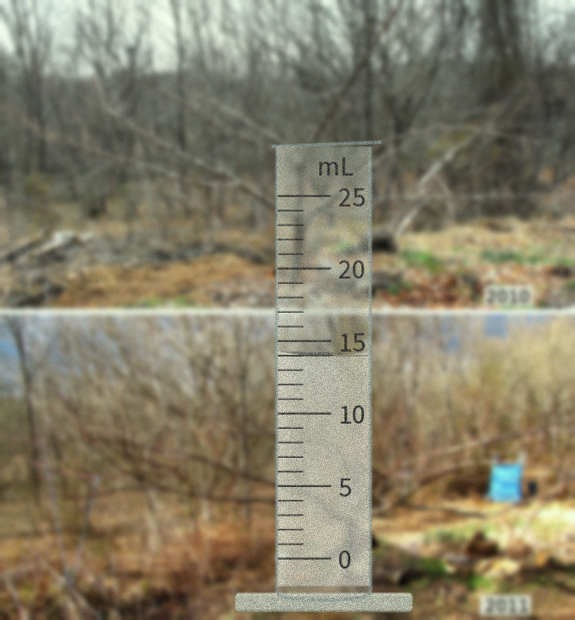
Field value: 14 mL
